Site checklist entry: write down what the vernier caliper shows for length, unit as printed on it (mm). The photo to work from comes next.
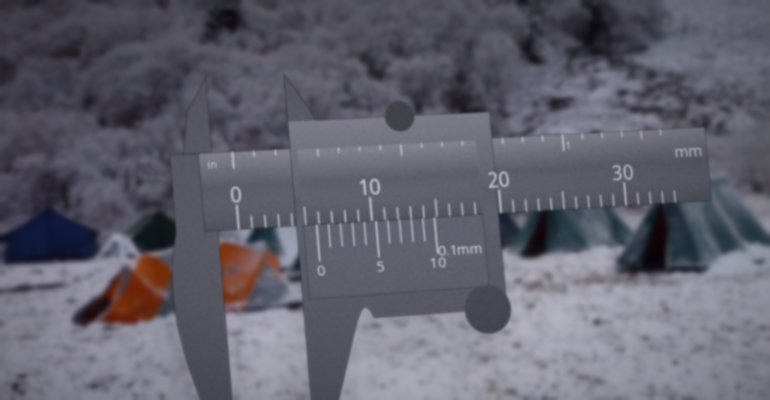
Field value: 5.8 mm
